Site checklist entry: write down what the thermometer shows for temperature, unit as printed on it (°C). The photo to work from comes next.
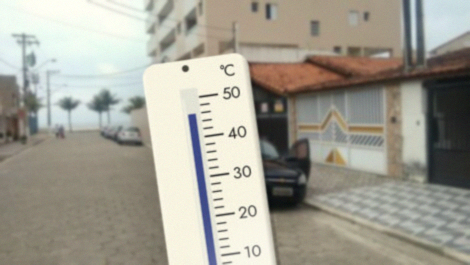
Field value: 46 °C
